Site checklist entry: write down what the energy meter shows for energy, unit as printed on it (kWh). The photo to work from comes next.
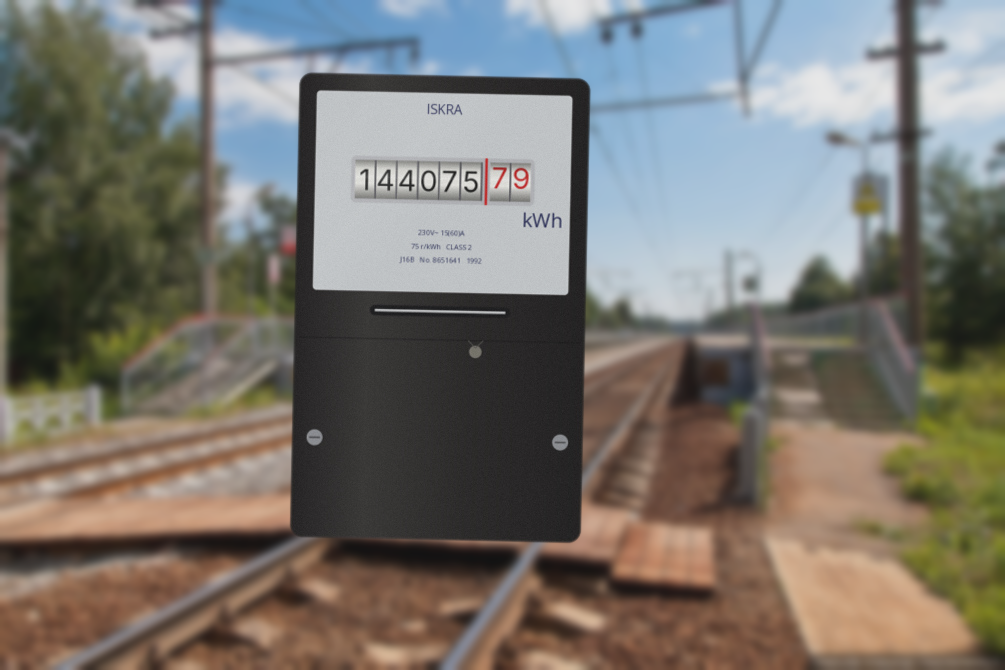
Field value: 144075.79 kWh
